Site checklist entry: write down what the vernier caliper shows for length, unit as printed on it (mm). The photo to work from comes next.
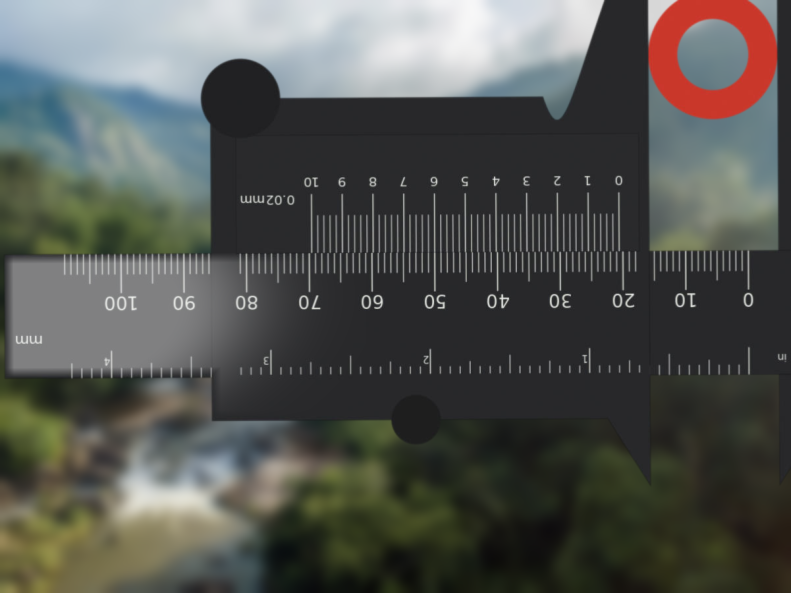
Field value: 20.6 mm
